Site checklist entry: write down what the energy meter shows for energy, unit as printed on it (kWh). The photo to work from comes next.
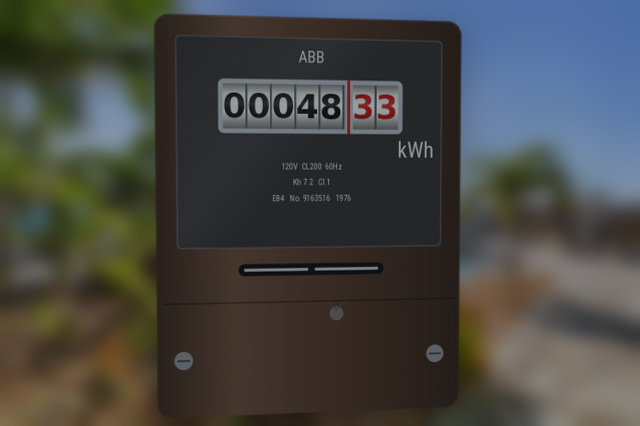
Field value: 48.33 kWh
